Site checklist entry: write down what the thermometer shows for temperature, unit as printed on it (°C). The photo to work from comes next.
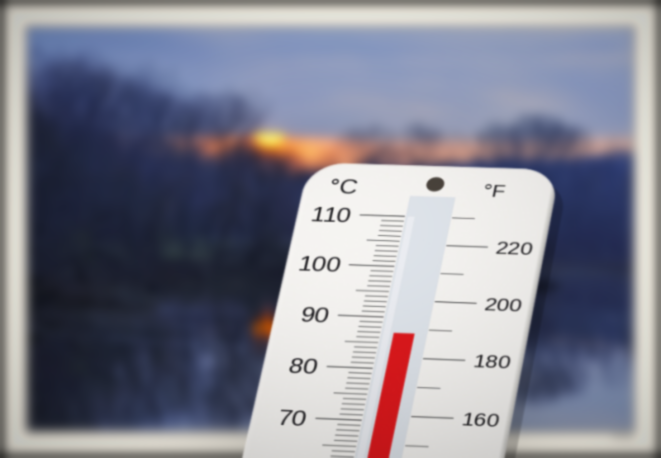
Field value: 87 °C
